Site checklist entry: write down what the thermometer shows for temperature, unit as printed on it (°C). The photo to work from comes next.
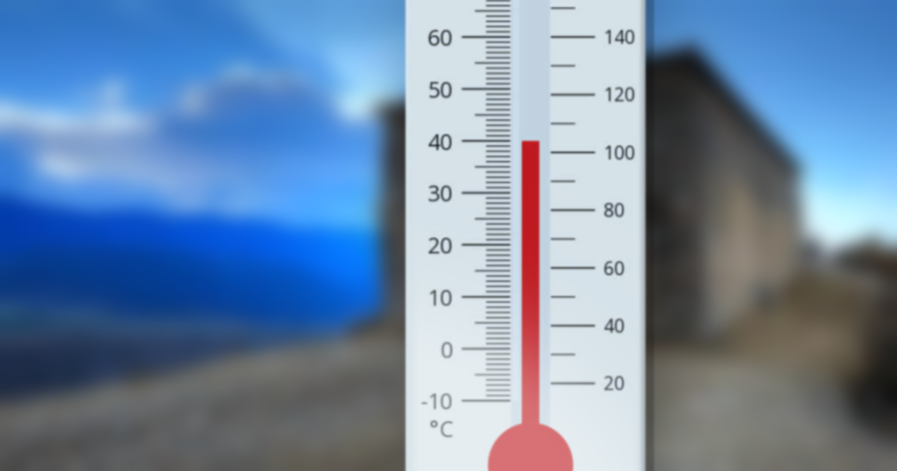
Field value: 40 °C
